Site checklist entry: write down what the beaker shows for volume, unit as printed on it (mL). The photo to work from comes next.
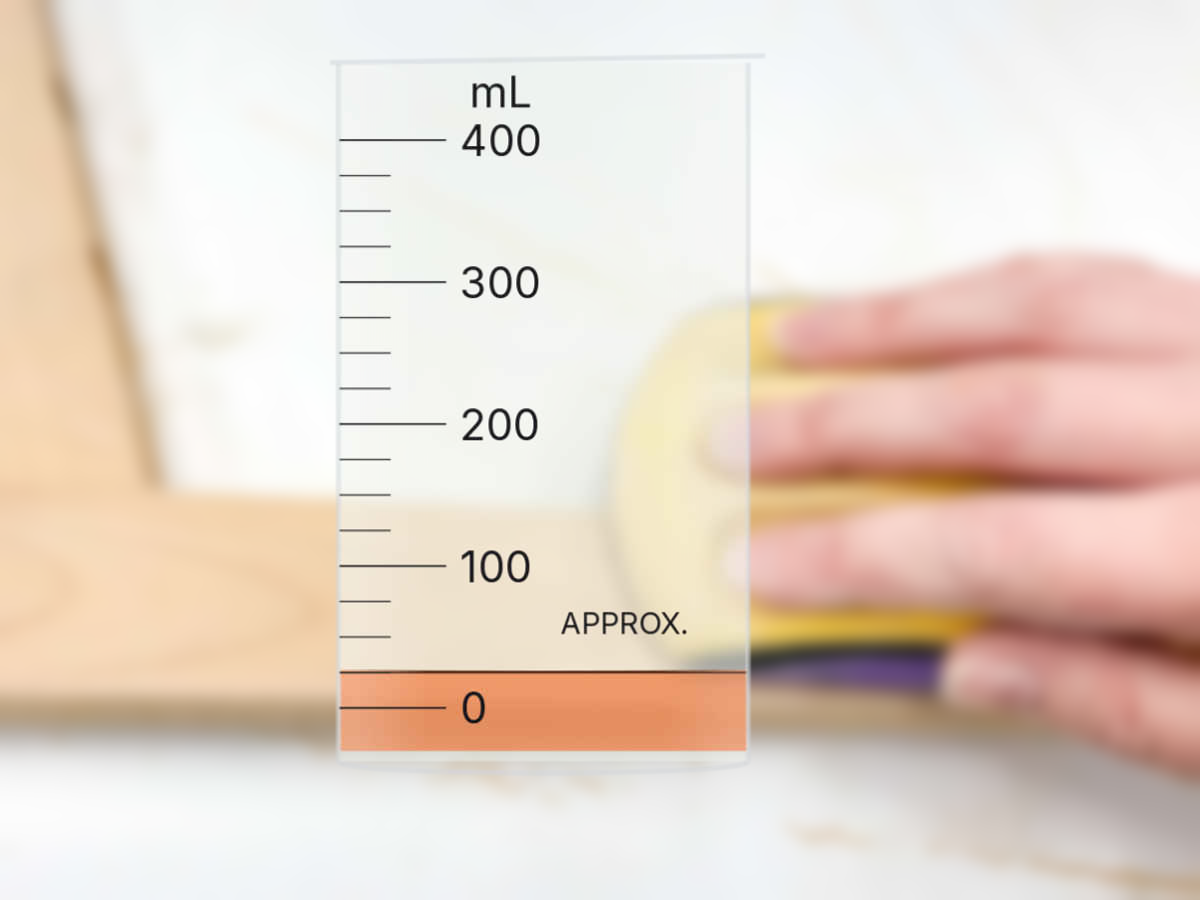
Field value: 25 mL
